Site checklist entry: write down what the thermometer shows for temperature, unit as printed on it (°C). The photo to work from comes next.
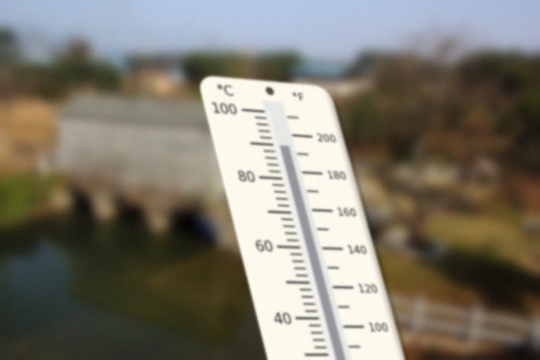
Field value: 90 °C
